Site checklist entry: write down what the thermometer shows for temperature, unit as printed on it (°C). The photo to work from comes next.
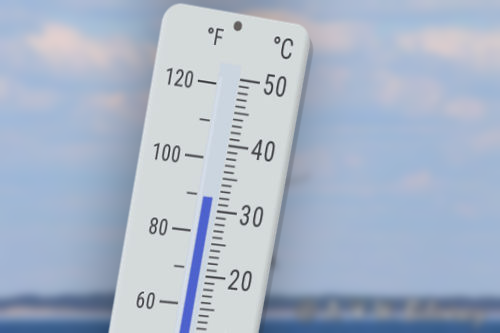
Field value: 32 °C
